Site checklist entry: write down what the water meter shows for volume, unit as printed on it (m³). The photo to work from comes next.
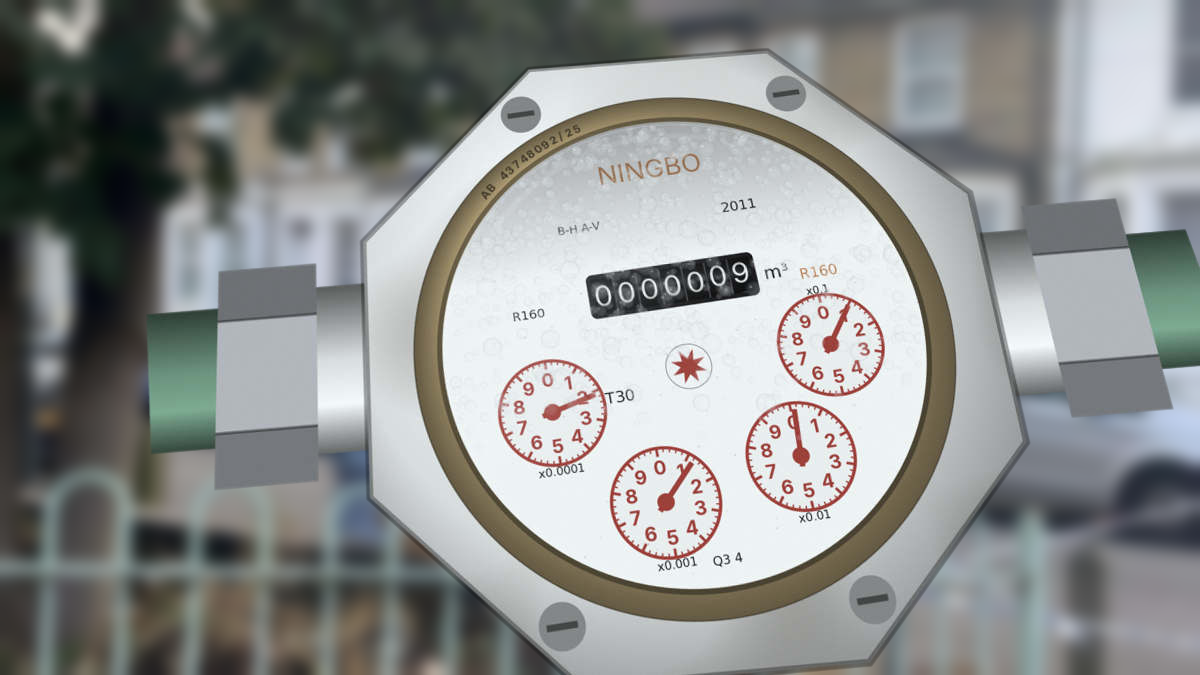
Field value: 9.1012 m³
